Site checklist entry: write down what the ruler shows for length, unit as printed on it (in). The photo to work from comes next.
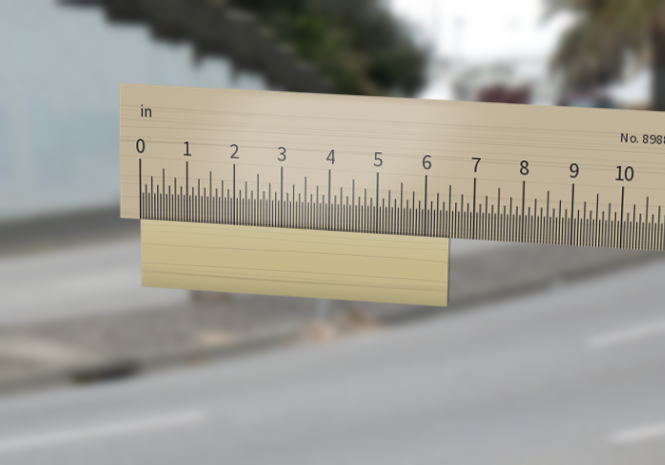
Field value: 6.5 in
